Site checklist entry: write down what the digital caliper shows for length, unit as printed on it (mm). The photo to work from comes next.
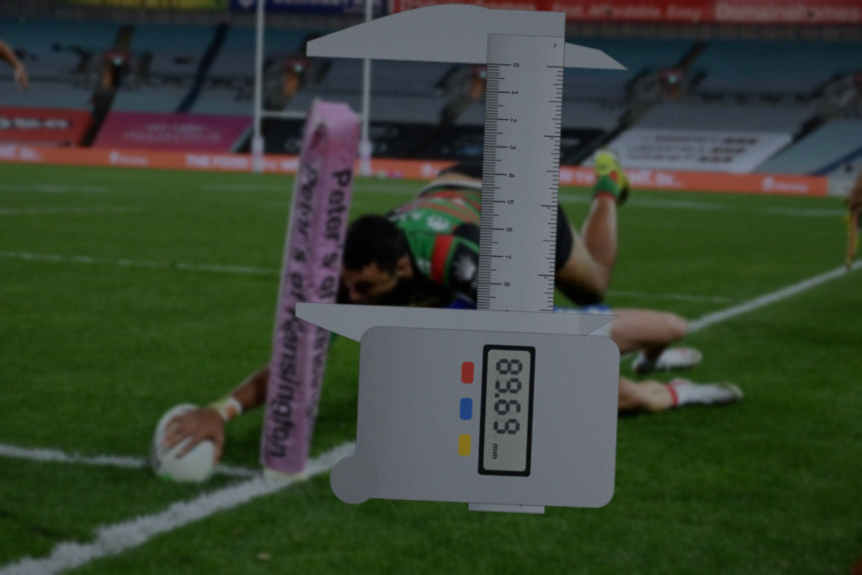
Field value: 89.69 mm
